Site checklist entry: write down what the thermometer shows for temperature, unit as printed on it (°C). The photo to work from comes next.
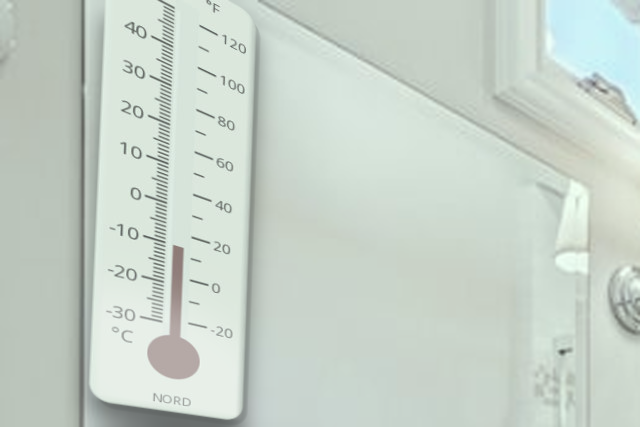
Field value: -10 °C
